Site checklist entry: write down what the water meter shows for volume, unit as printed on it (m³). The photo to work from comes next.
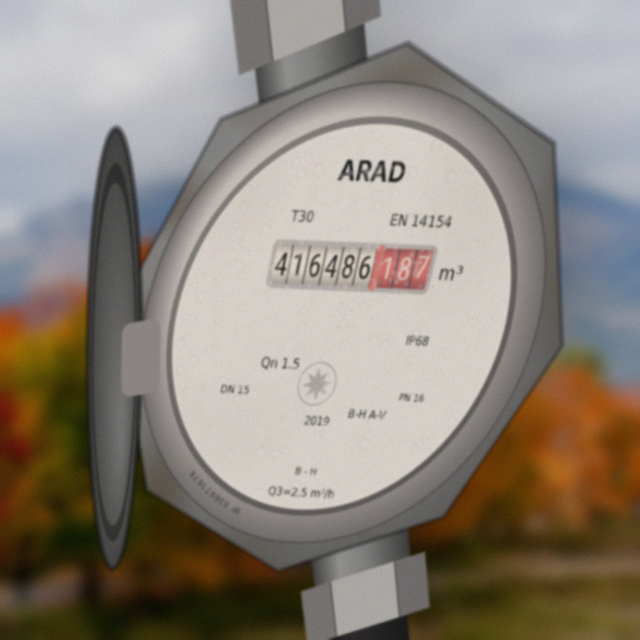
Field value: 416486.187 m³
